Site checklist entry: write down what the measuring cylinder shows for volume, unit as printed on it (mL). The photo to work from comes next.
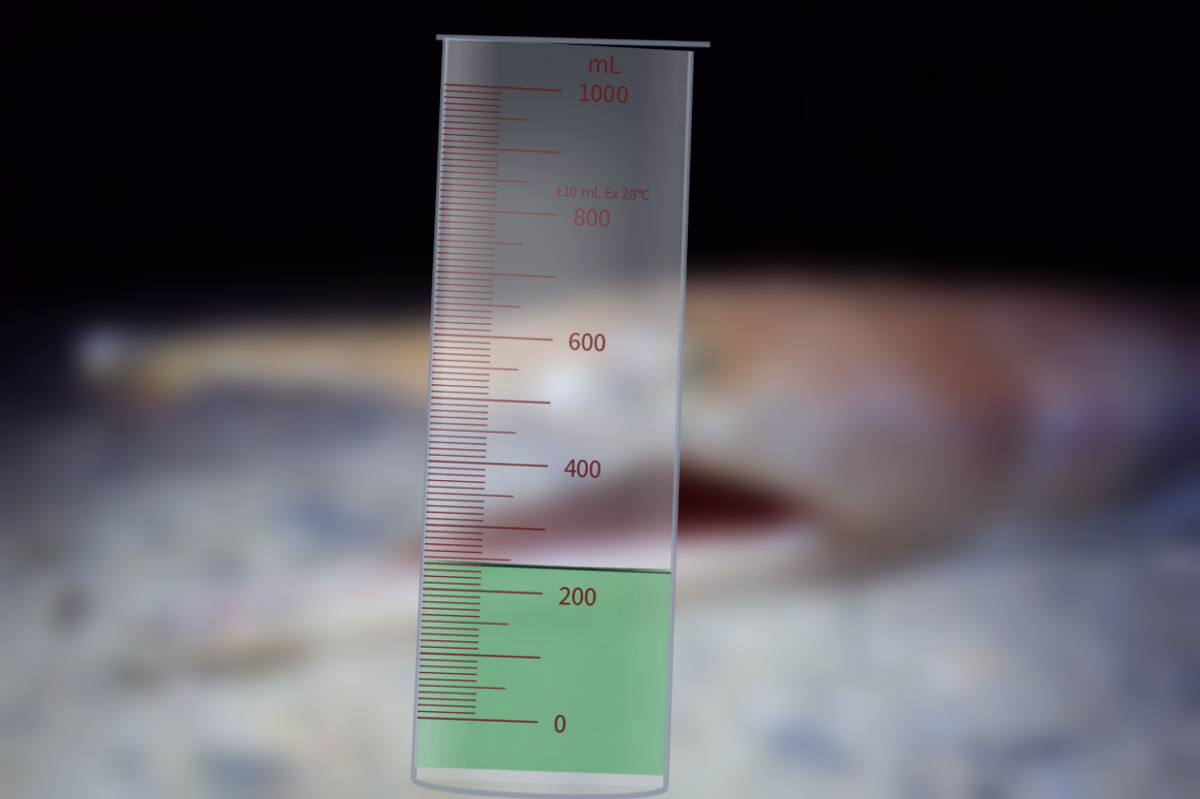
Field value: 240 mL
